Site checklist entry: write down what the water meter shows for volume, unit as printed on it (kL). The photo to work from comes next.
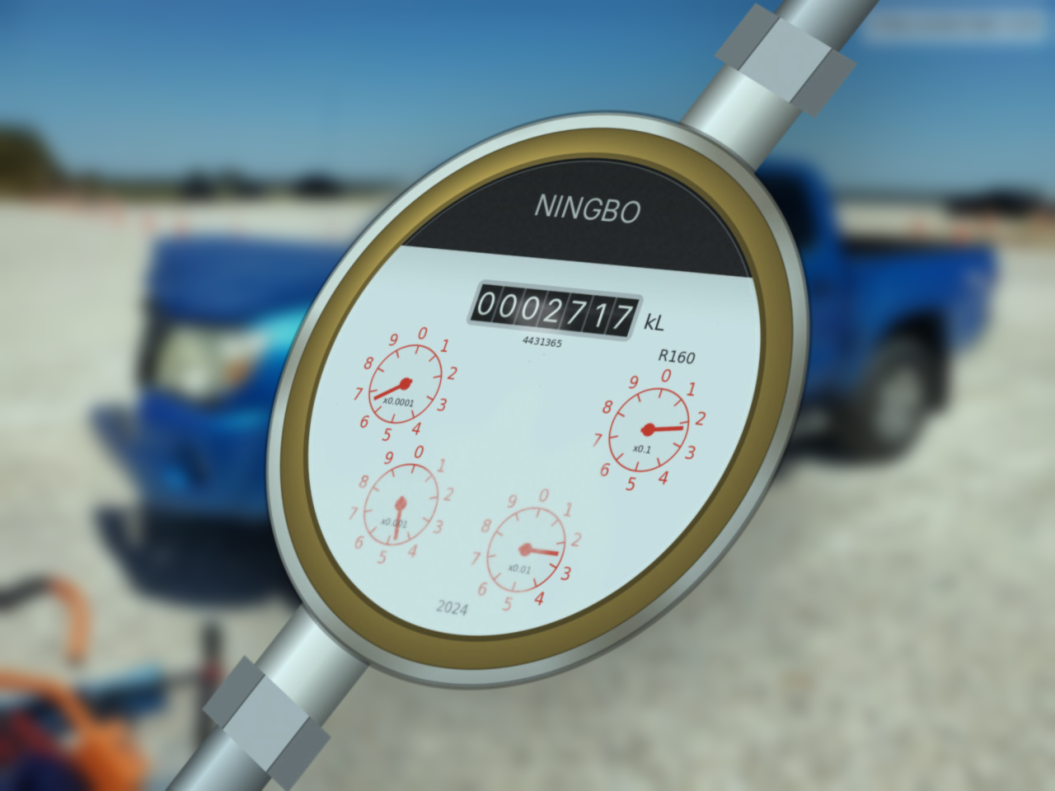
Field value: 2717.2246 kL
